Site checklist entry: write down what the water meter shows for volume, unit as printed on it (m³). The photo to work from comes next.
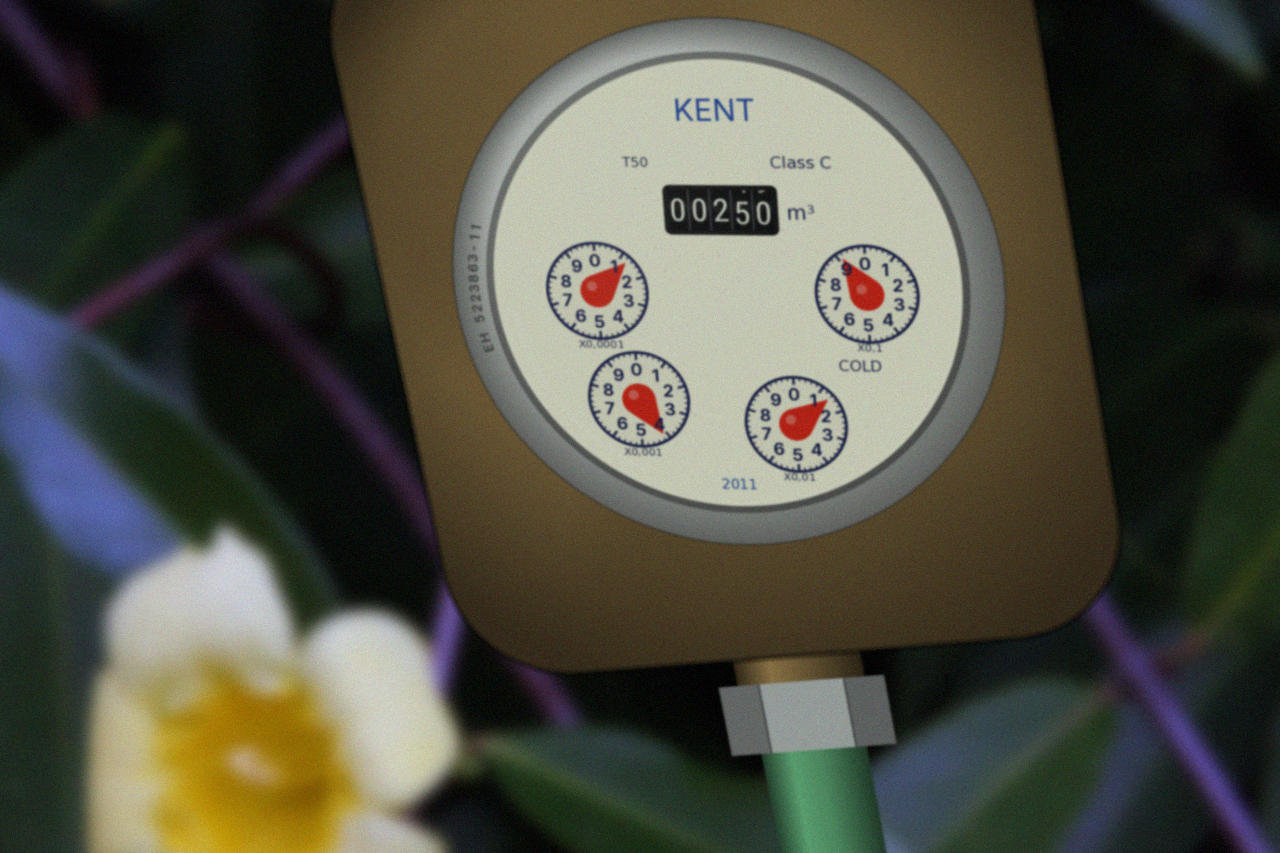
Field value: 249.9141 m³
